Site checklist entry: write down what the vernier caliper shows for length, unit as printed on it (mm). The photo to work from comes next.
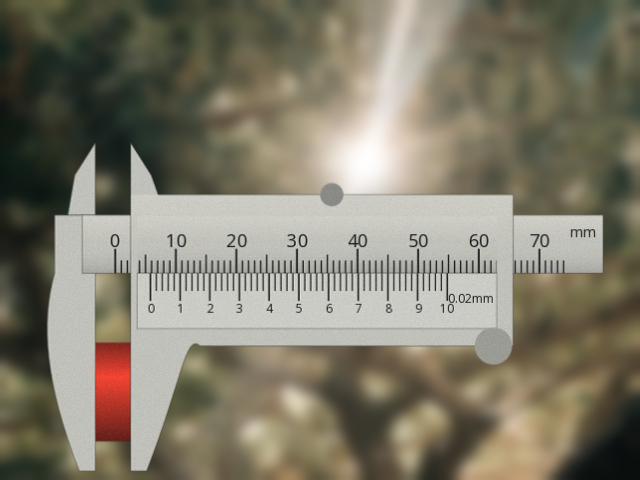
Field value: 5.8 mm
